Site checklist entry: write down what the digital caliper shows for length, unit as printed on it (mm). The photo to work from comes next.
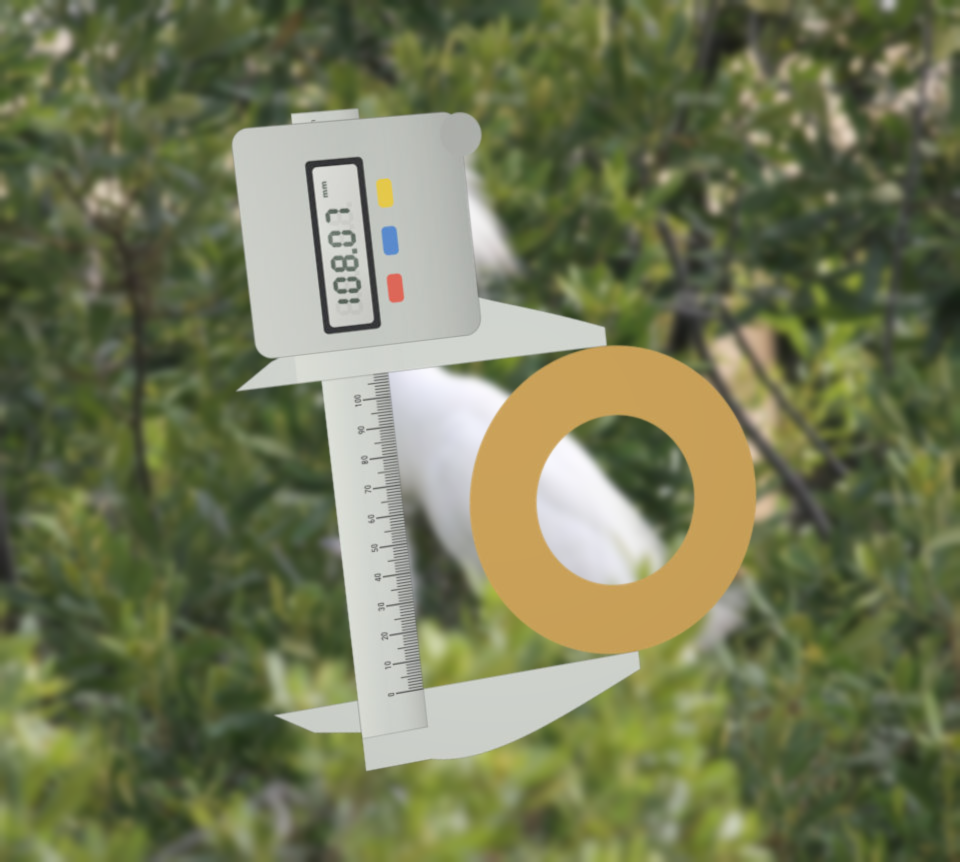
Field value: 108.07 mm
